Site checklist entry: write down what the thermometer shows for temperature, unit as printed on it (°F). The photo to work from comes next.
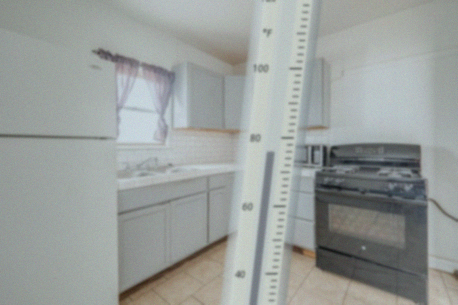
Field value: 76 °F
